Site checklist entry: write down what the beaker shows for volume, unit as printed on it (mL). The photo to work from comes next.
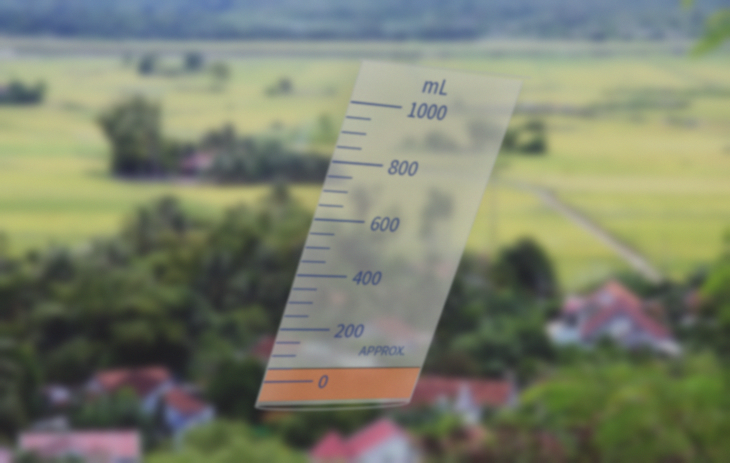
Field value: 50 mL
